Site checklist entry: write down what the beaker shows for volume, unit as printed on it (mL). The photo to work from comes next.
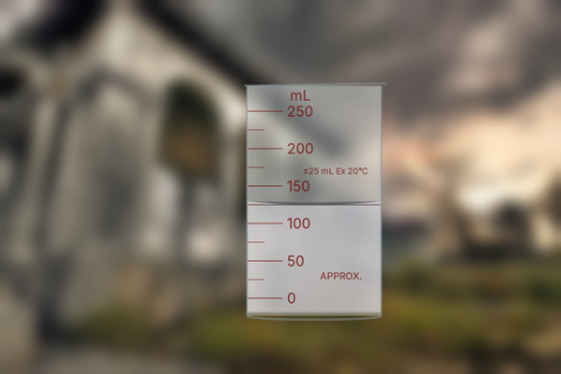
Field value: 125 mL
